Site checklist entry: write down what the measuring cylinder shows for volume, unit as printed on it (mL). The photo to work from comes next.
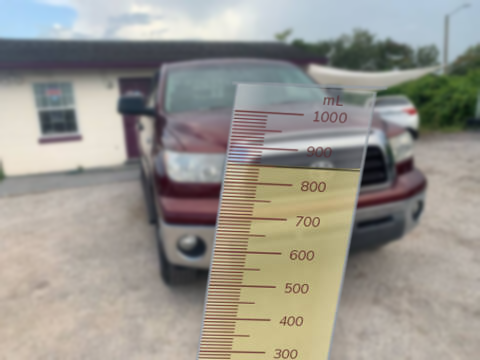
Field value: 850 mL
